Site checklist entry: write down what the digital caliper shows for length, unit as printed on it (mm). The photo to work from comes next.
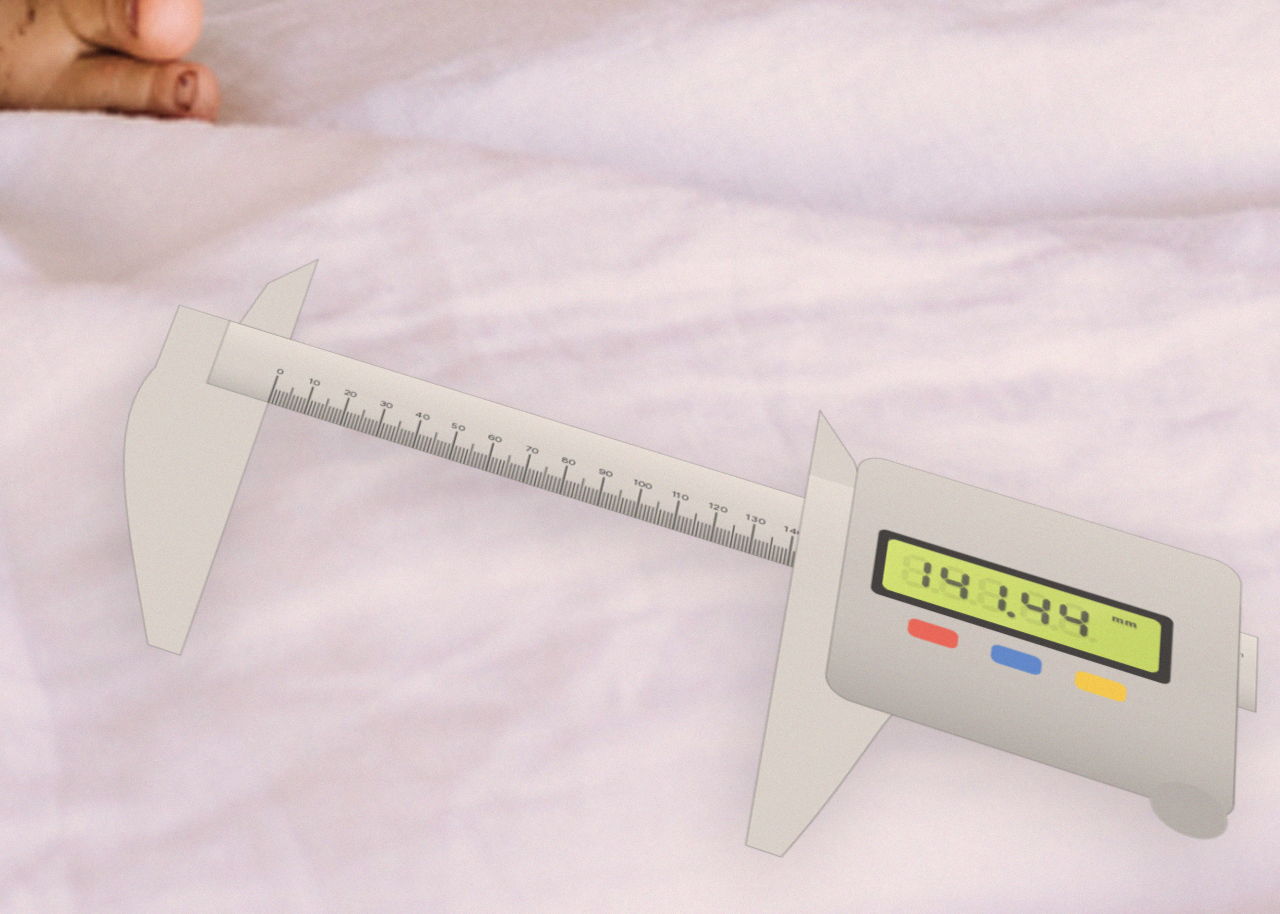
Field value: 141.44 mm
